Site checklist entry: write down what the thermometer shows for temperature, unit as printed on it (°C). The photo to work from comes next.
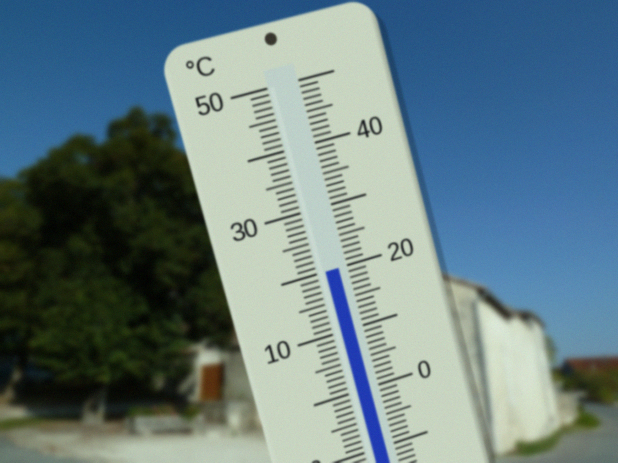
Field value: 20 °C
